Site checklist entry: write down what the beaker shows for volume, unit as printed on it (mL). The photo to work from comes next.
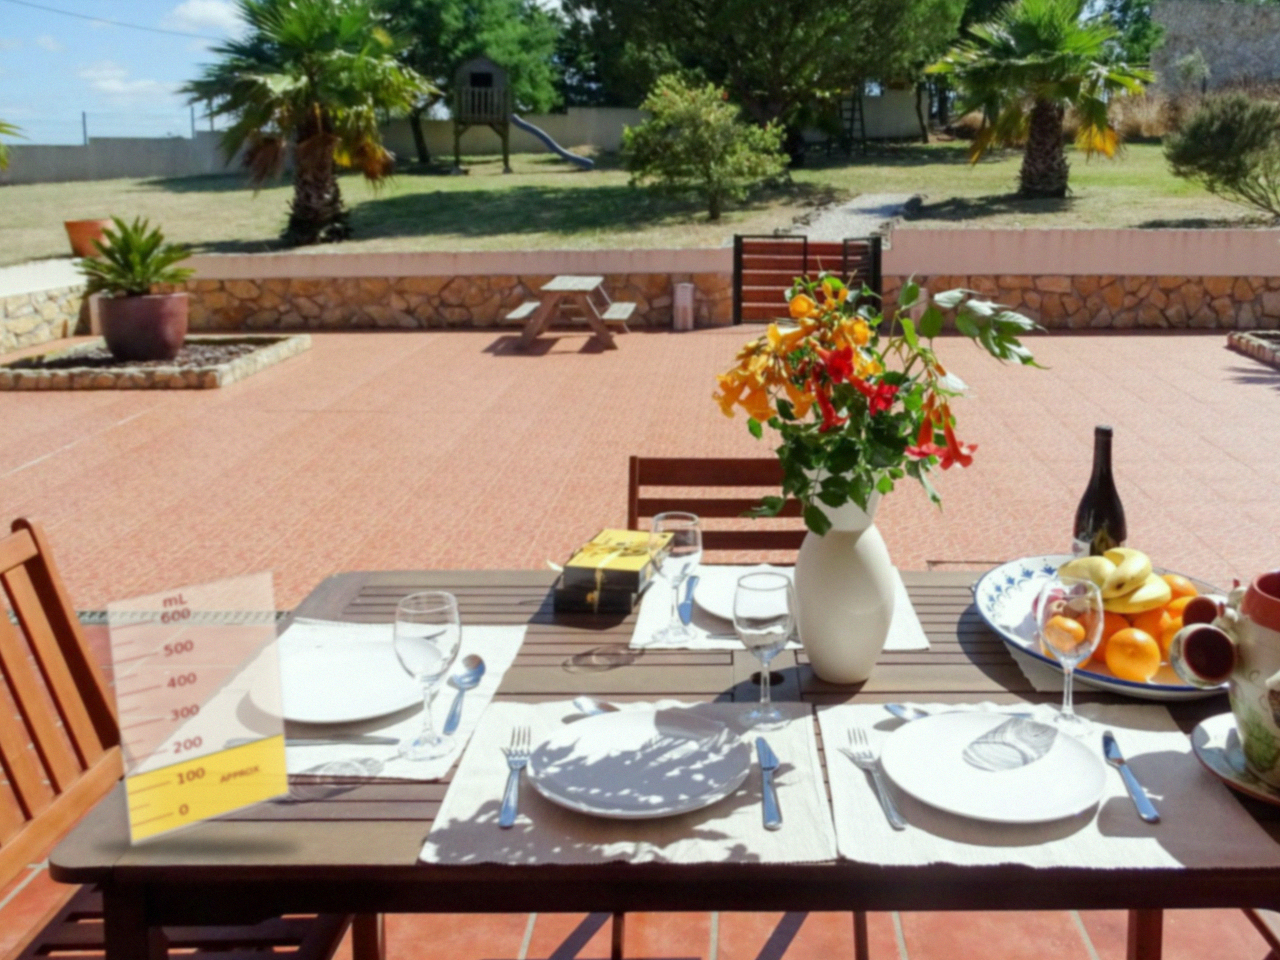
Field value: 150 mL
